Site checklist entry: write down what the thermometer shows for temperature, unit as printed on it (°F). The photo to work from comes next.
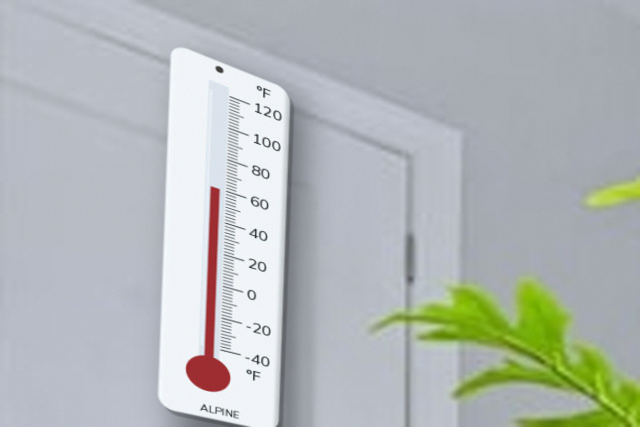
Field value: 60 °F
